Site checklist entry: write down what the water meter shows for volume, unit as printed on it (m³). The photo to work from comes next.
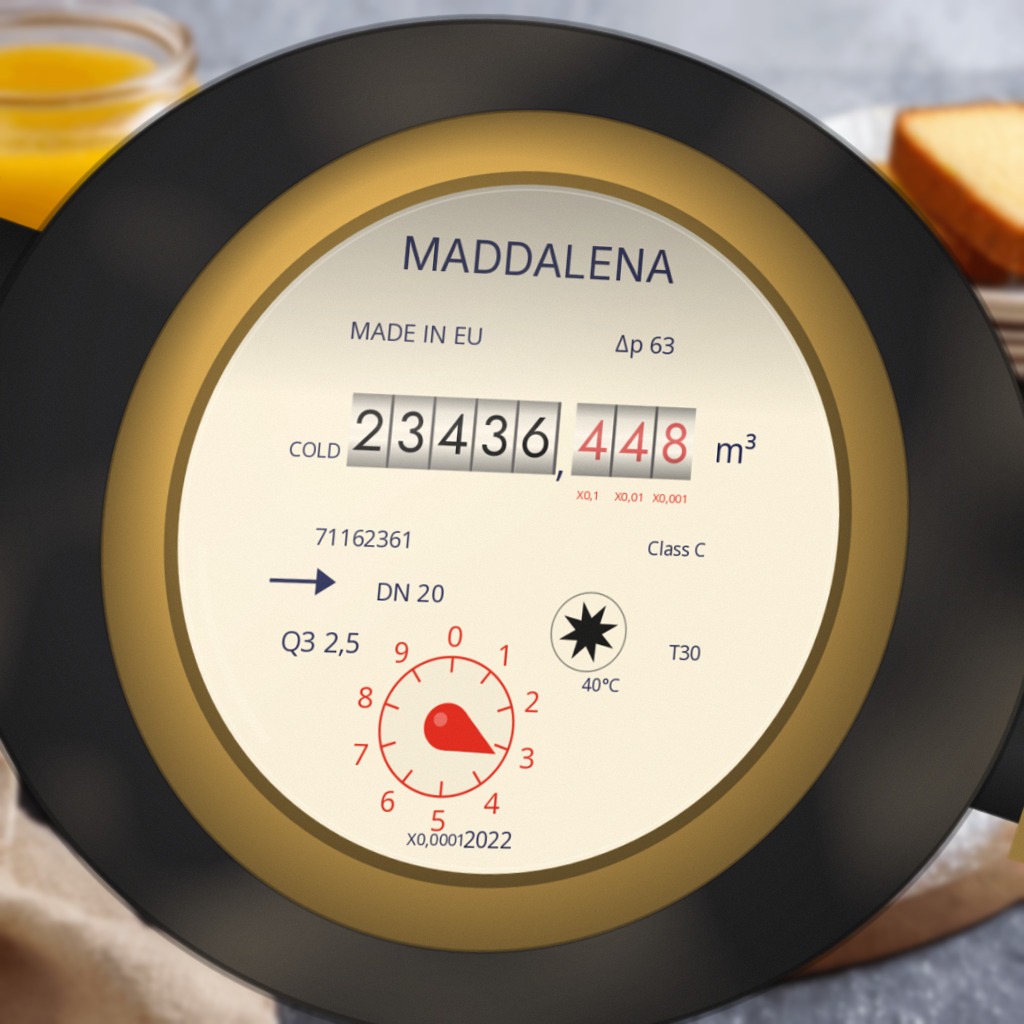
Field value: 23436.4483 m³
